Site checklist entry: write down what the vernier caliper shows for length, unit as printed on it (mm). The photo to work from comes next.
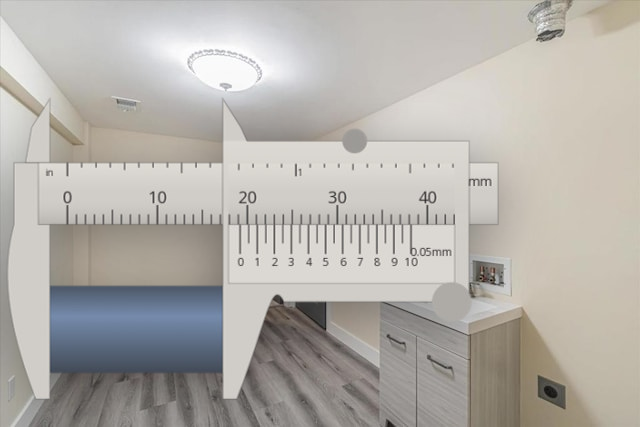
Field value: 19.2 mm
